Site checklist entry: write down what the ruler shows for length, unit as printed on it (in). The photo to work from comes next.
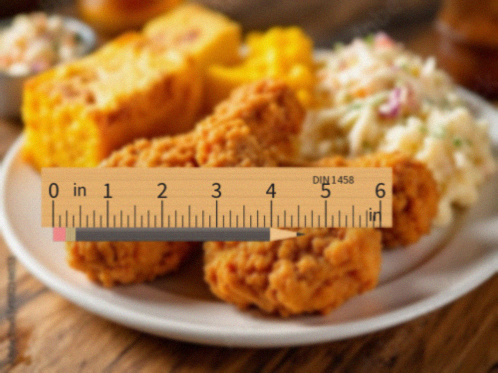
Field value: 4.625 in
